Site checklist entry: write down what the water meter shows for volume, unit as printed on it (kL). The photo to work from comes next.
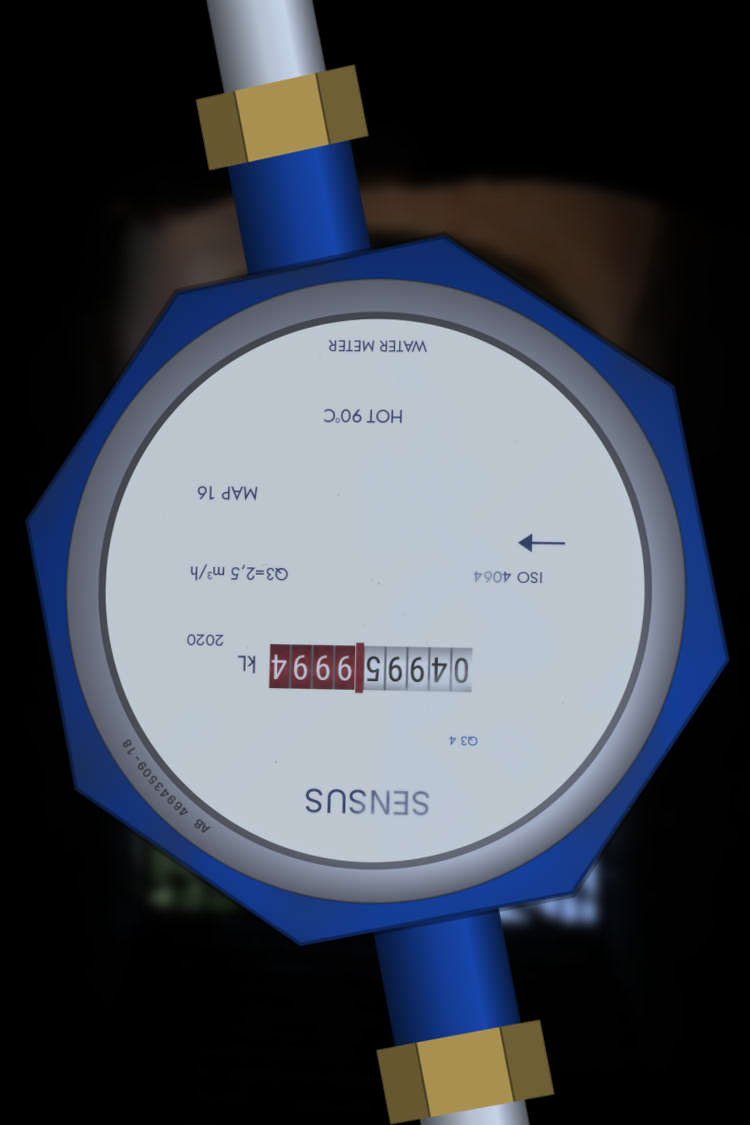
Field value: 4995.9994 kL
